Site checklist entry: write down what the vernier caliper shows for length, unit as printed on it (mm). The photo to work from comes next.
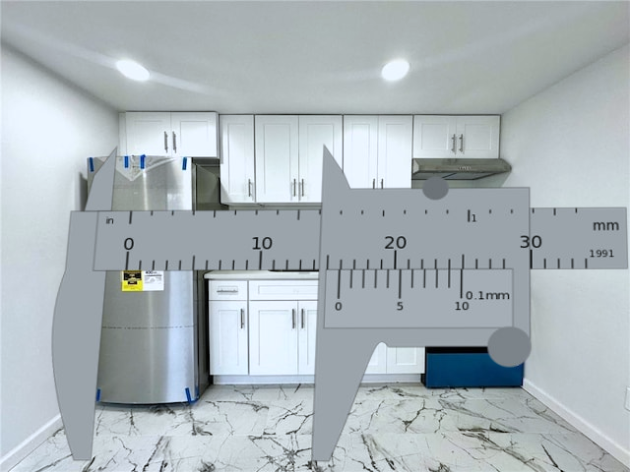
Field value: 15.9 mm
